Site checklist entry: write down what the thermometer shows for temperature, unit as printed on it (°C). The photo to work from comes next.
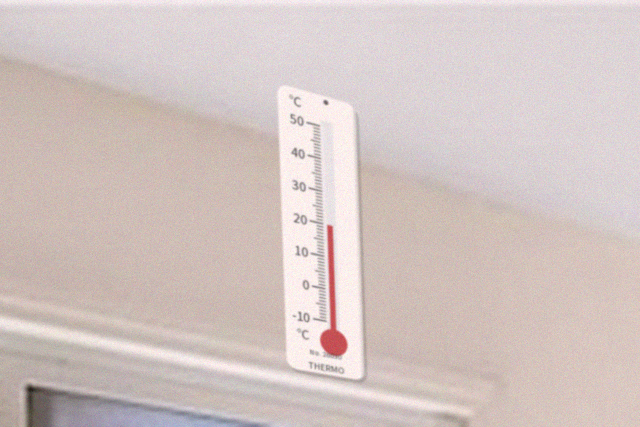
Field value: 20 °C
